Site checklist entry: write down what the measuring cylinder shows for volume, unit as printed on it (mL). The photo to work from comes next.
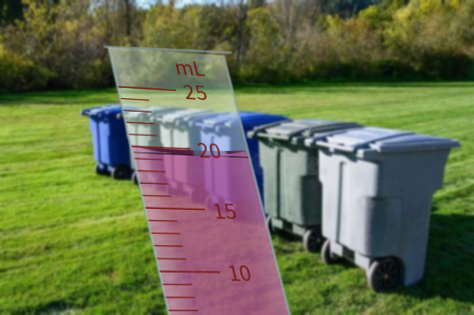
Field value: 19.5 mL
